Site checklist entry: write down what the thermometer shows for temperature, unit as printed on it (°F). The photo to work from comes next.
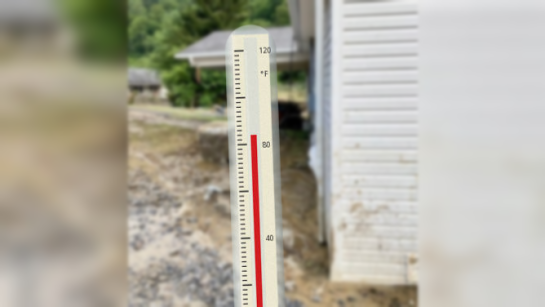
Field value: 84 °F
